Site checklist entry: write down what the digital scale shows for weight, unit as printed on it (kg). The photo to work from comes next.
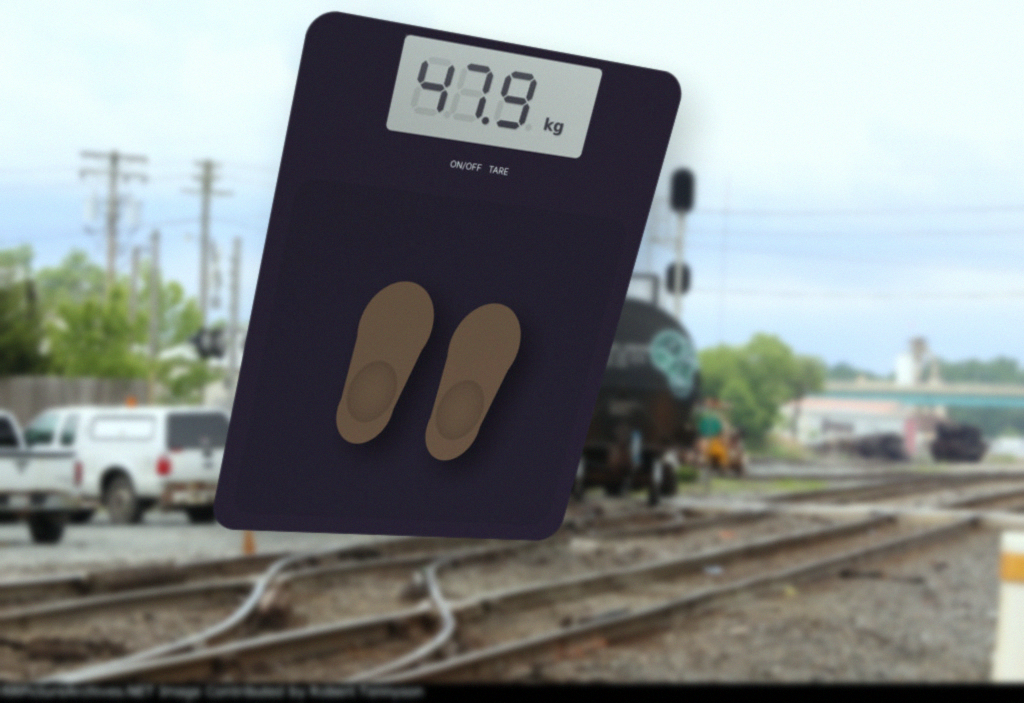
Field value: 47.9 kg
